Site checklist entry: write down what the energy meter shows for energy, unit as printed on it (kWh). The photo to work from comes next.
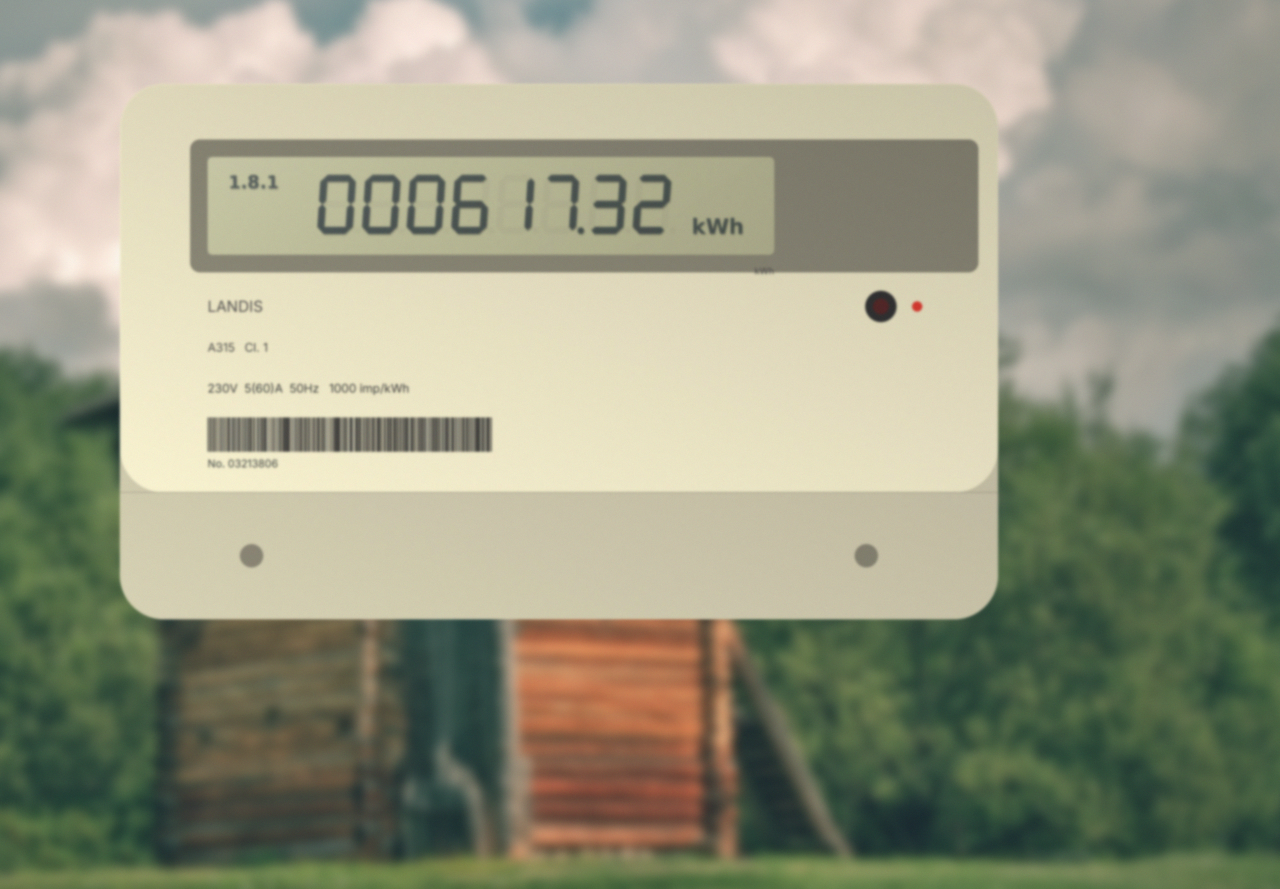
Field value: 617.32 kWh
